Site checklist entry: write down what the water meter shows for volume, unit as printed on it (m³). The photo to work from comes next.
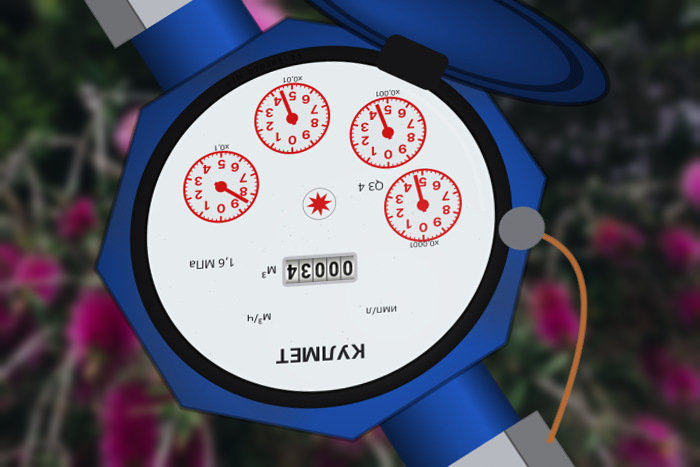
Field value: 34.8444 m³
